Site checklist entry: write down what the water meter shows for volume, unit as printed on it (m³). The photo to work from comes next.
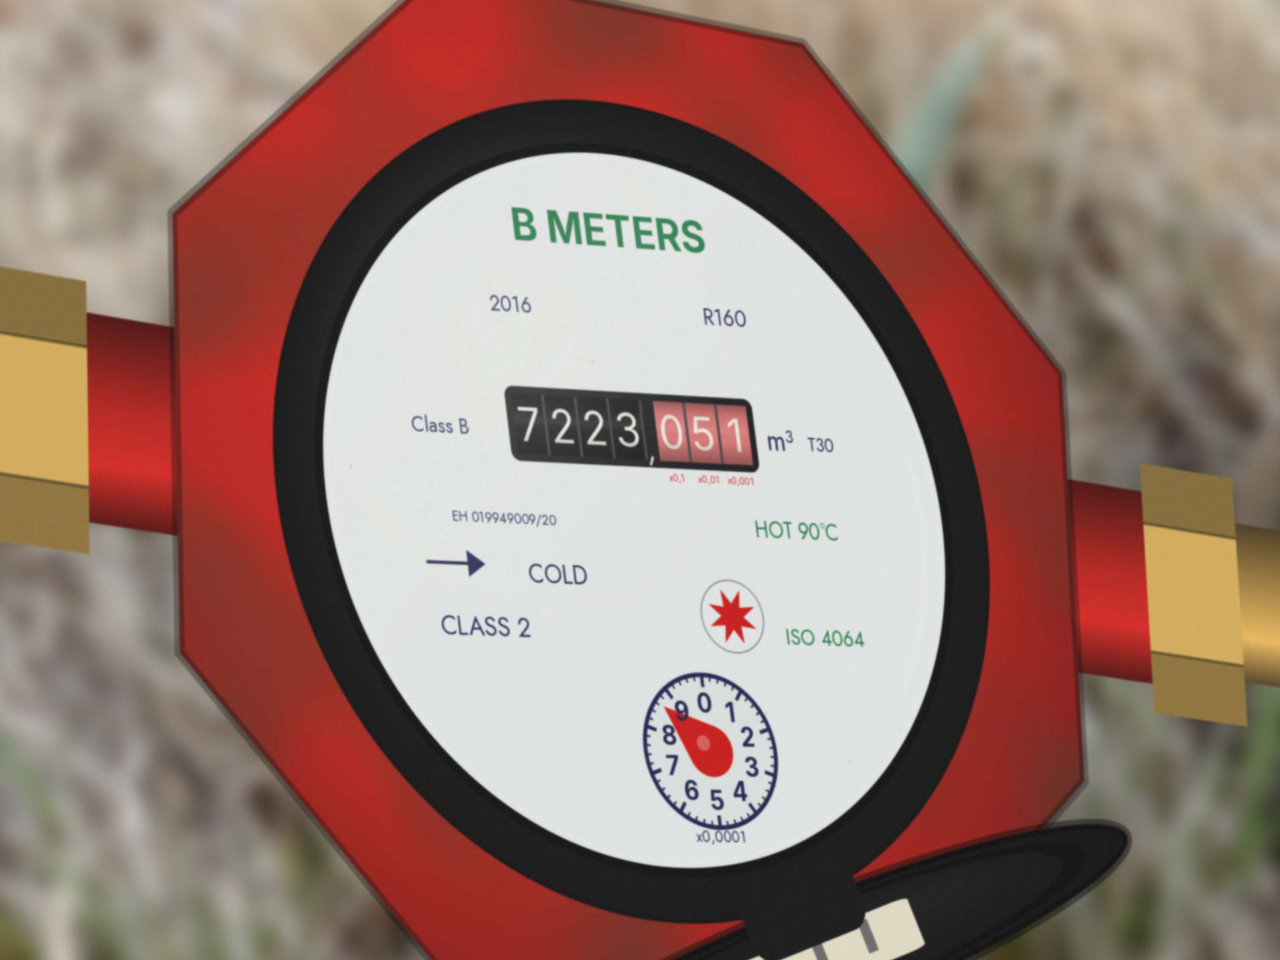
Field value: 7223.0518 m³
